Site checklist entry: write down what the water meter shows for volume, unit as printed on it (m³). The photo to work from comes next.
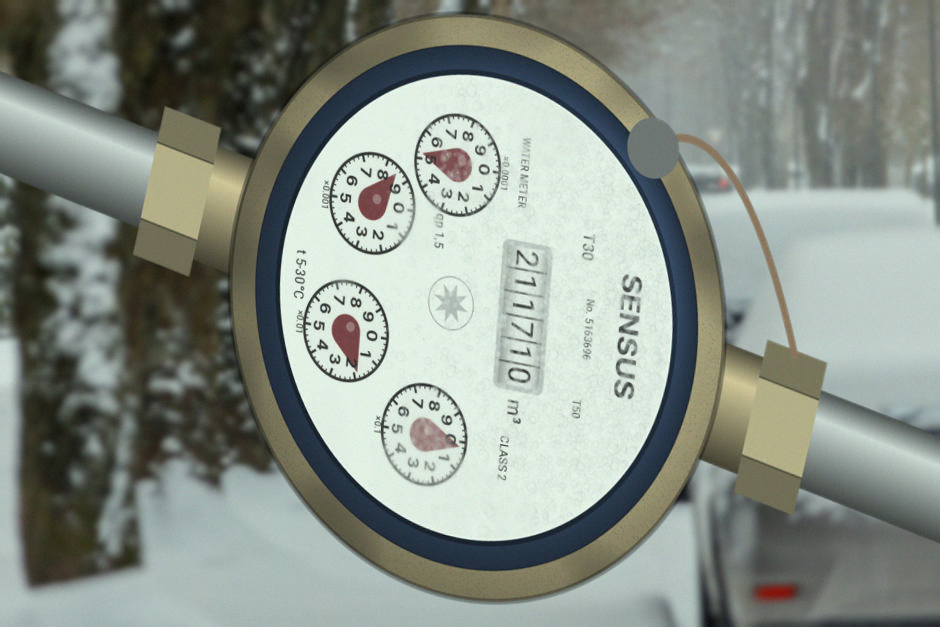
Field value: 211710.0185 m³
